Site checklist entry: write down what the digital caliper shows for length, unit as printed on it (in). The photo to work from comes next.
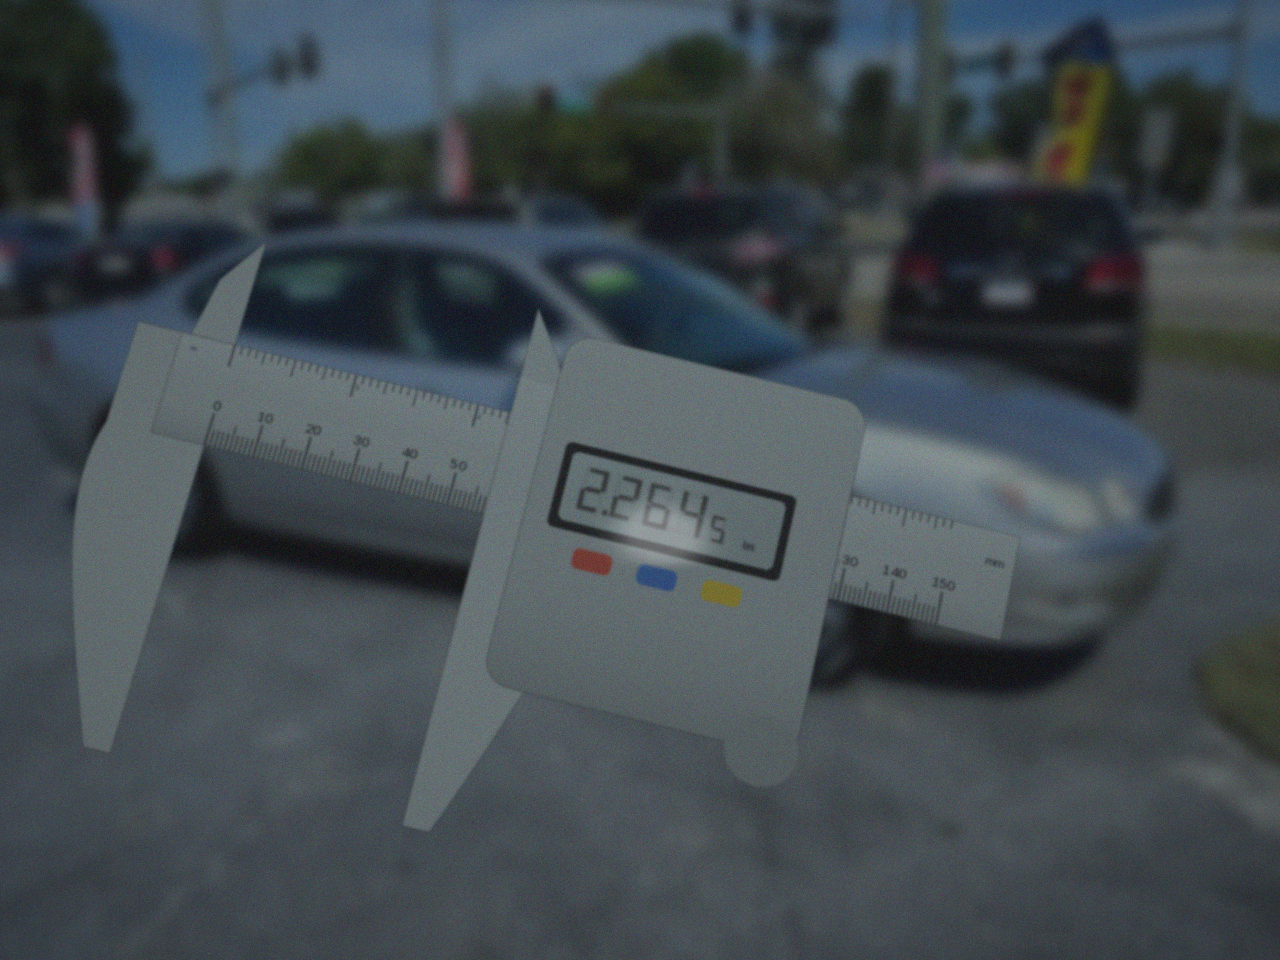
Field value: 2.2645 in
